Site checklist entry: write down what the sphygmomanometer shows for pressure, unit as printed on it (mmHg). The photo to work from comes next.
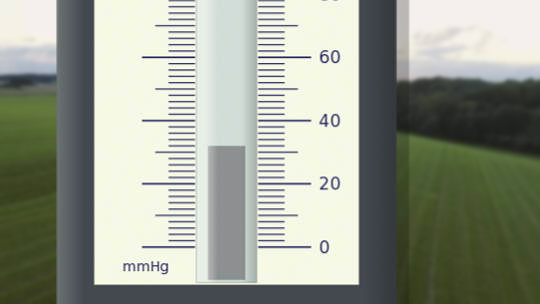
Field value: 32 mmHg
